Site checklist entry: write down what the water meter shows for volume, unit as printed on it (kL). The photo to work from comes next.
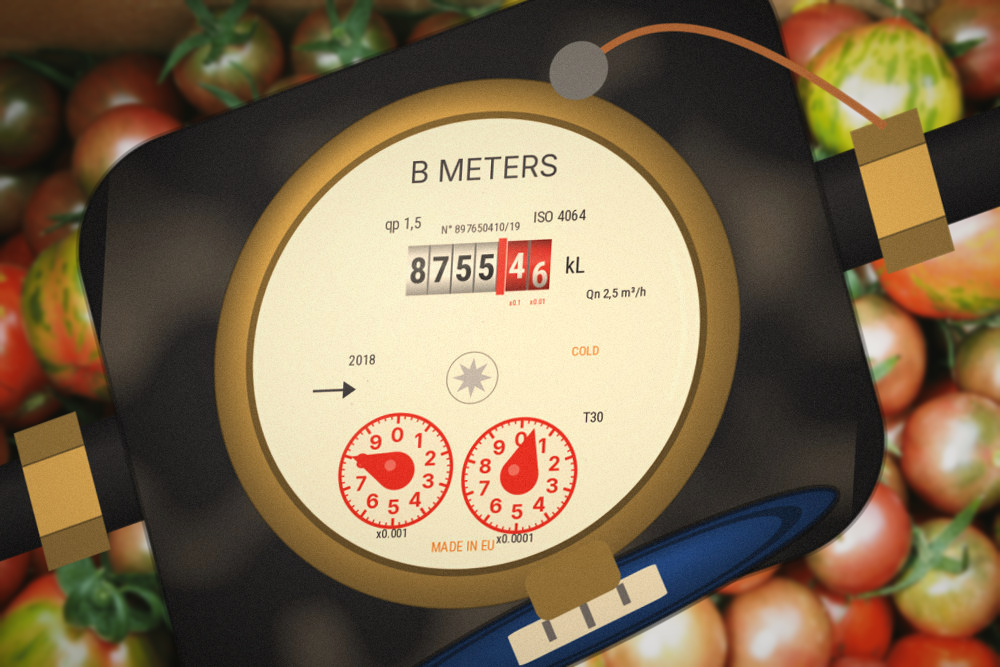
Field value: 8755.4580 kL
